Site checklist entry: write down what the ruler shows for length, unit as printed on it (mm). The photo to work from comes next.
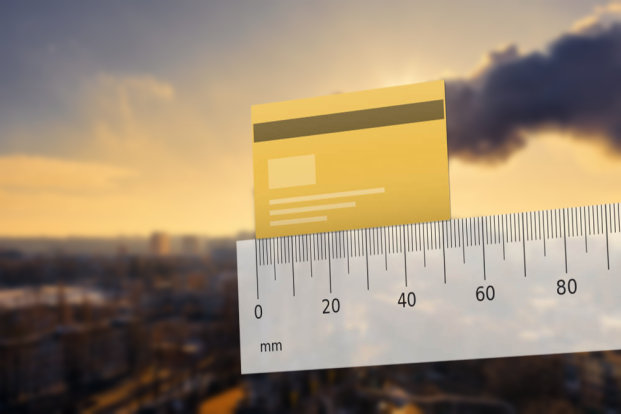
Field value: 52 mm
